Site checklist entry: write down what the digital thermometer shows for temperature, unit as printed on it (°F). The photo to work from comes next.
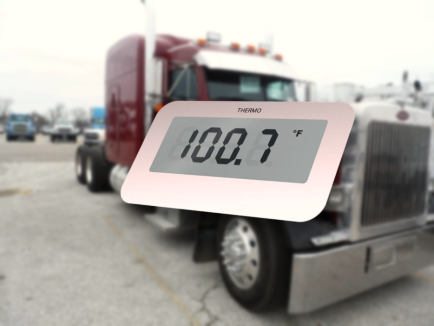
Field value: 100.7 °F
